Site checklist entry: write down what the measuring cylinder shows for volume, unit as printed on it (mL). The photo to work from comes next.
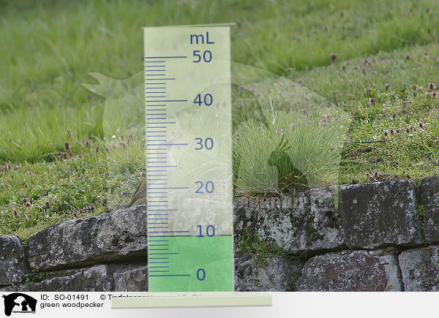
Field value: 9 mL
